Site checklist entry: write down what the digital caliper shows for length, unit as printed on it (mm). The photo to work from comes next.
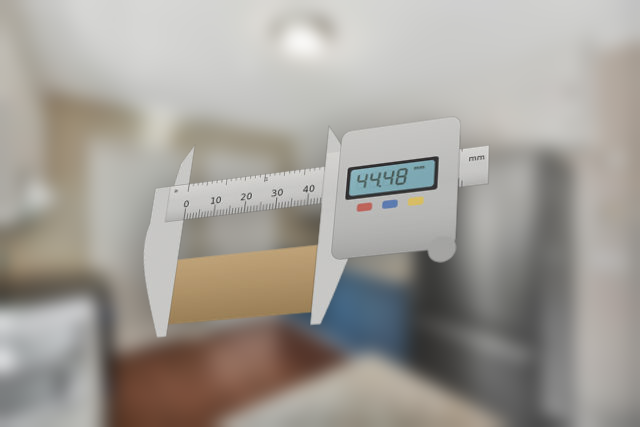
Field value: 44.48 mm
